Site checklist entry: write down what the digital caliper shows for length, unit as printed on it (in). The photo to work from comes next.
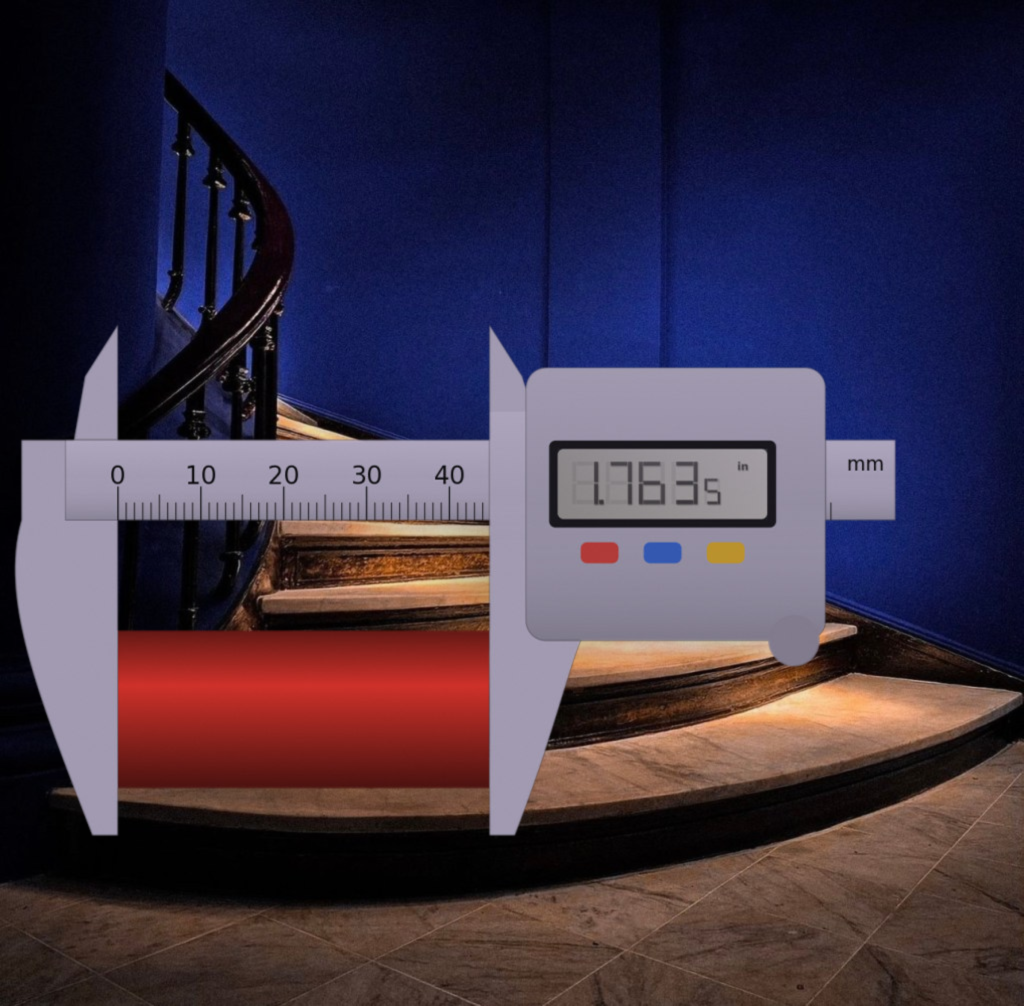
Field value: 1.7635 in
